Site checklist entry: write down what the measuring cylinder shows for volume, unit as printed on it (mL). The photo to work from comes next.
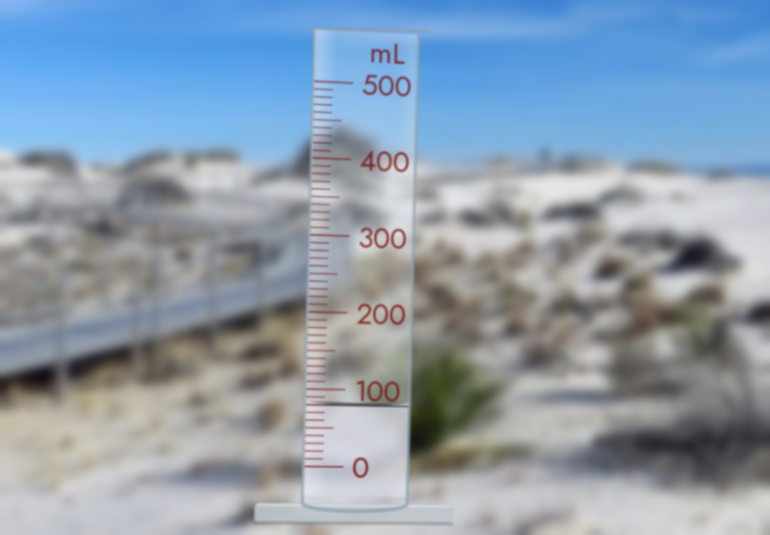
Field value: 80 mL
